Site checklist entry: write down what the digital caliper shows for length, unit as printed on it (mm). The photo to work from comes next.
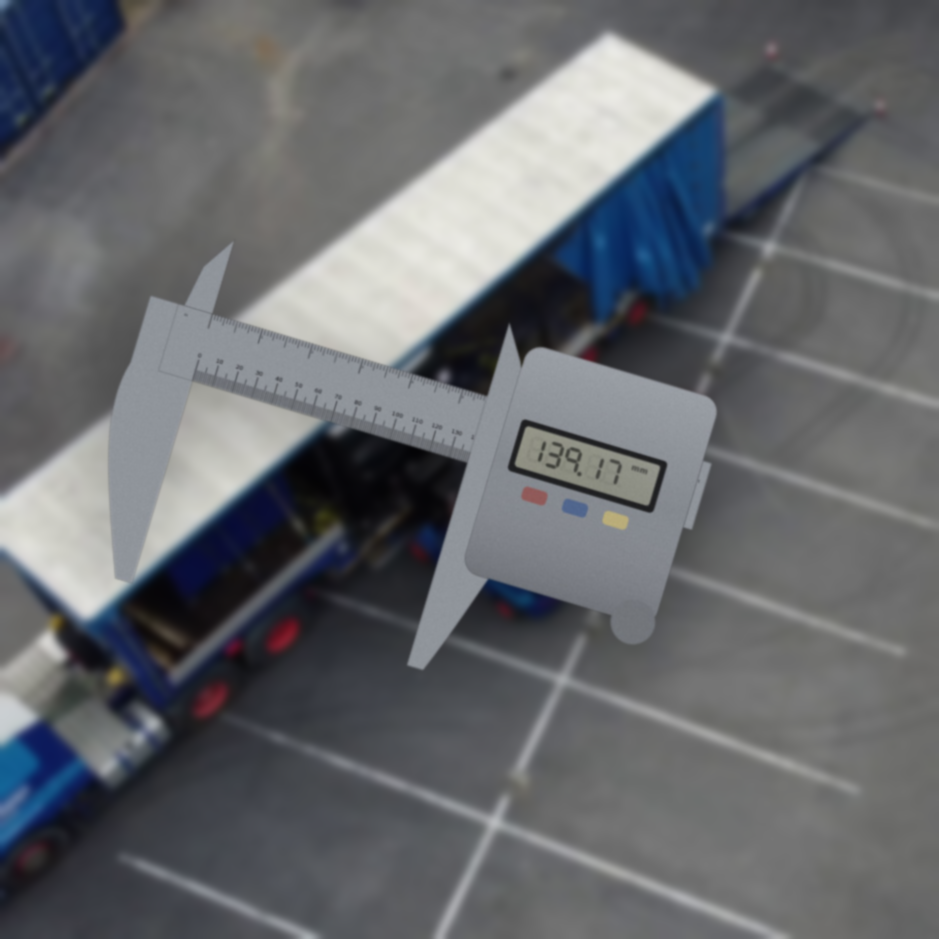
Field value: 139.17 mm
